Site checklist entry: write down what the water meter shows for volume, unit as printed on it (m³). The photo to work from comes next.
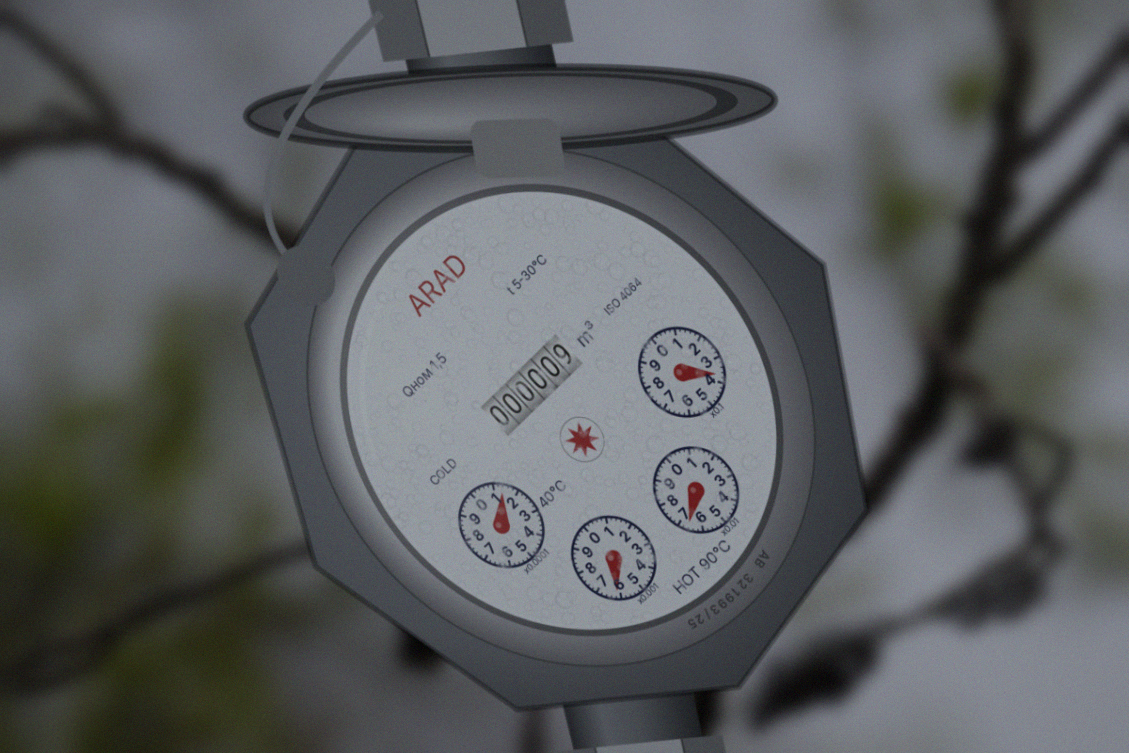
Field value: 9.3661 m³
